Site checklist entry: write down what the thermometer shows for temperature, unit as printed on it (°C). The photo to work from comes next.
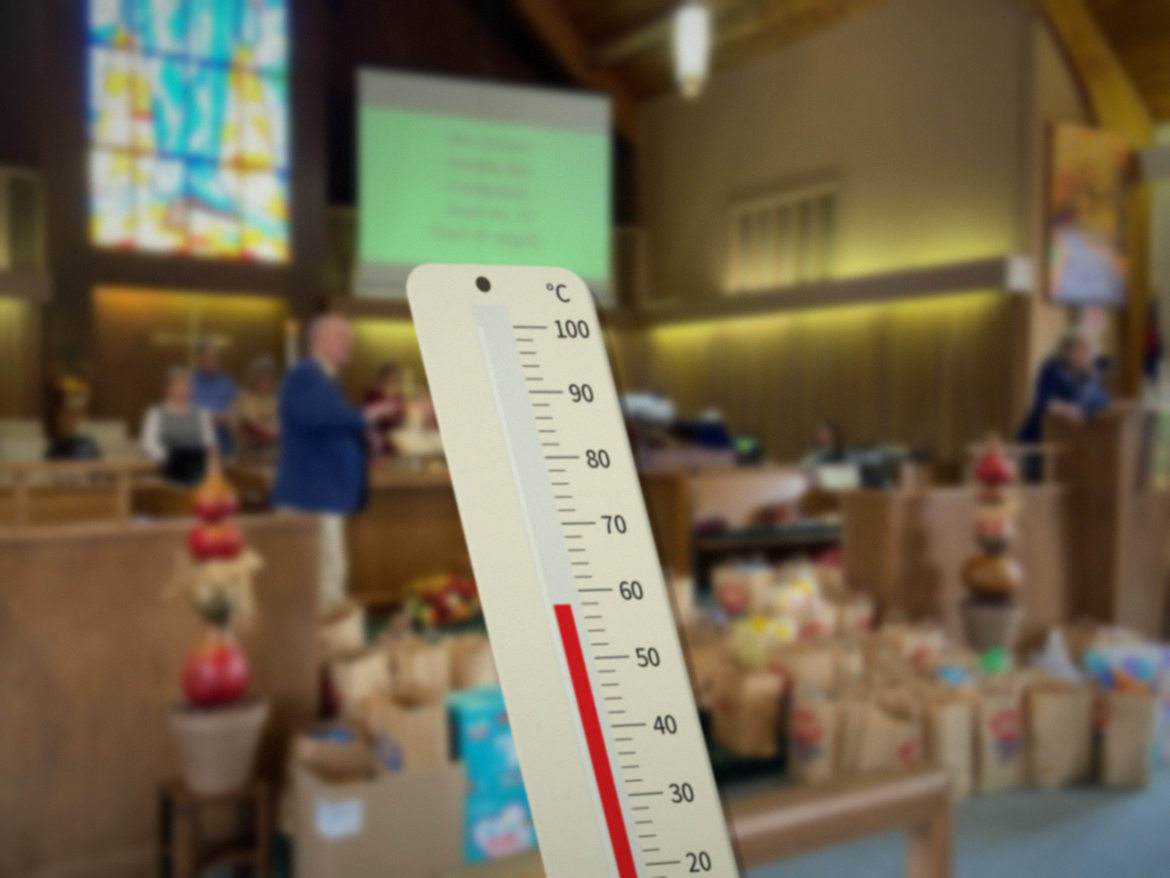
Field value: 58 °C
